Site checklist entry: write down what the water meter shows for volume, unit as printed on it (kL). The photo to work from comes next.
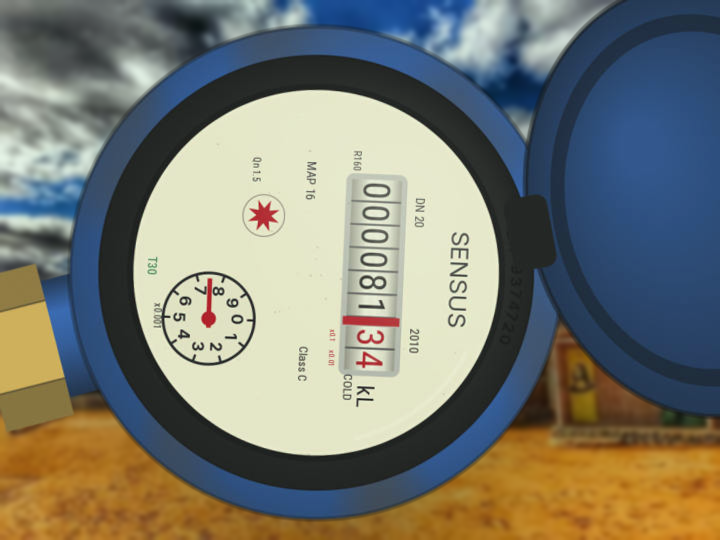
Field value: 81.347 kL
